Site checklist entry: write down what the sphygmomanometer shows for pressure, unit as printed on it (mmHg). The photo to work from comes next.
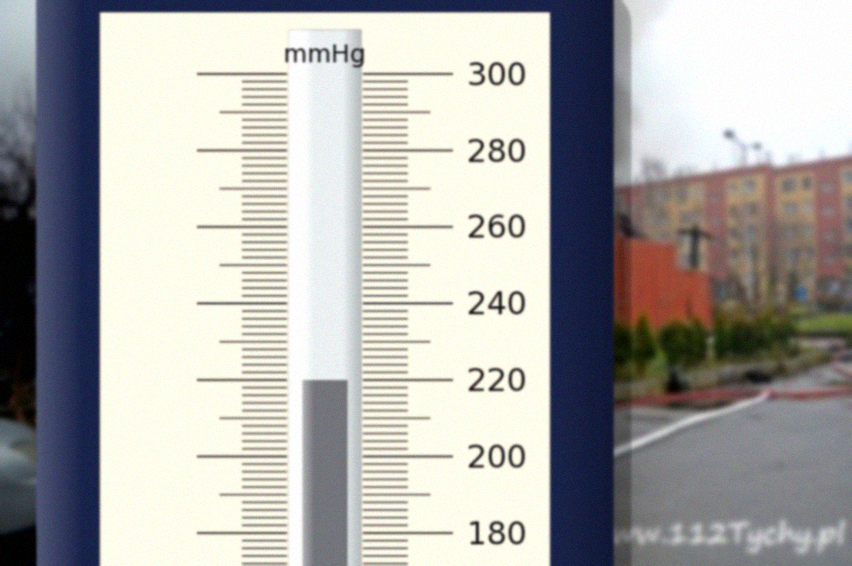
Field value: 220 mmHg
